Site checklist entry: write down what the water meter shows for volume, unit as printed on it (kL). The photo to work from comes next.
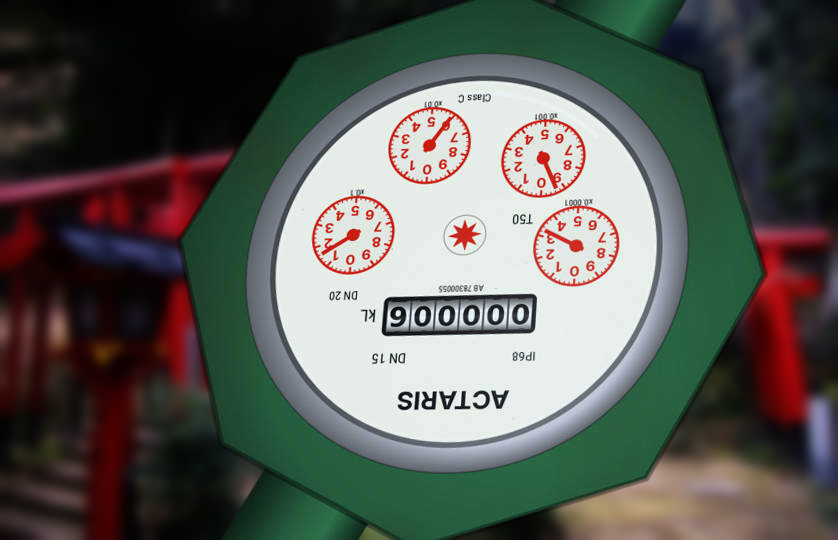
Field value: 6.1593 kL
